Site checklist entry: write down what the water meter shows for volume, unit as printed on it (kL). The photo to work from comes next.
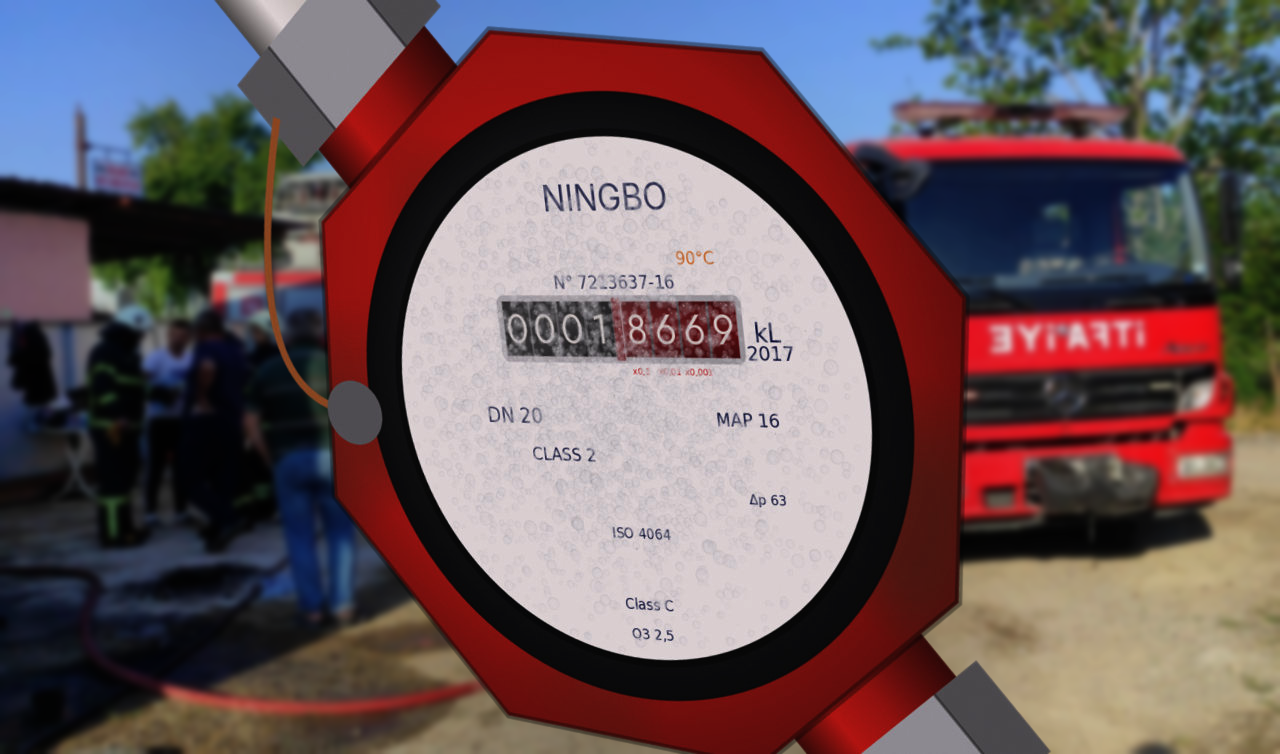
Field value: 1.8669 kL
